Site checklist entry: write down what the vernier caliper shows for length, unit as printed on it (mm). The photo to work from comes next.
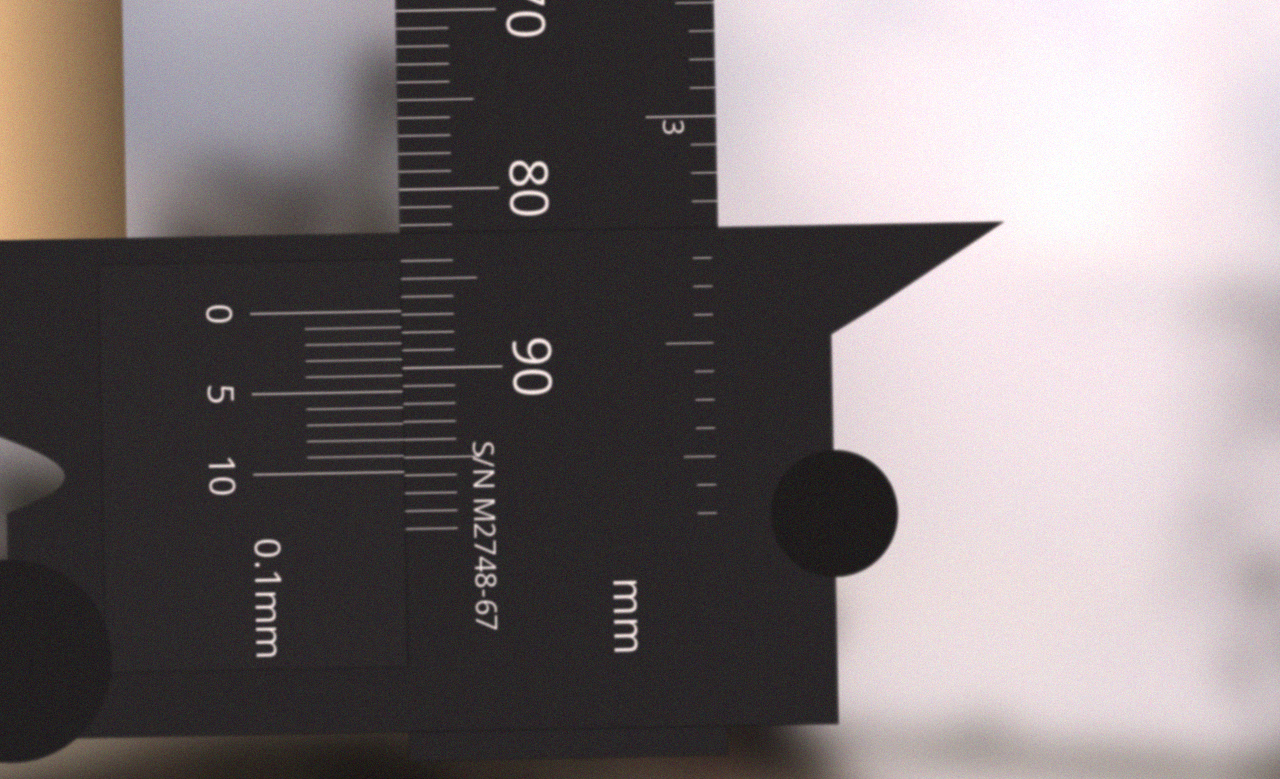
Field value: 86.8 mm
